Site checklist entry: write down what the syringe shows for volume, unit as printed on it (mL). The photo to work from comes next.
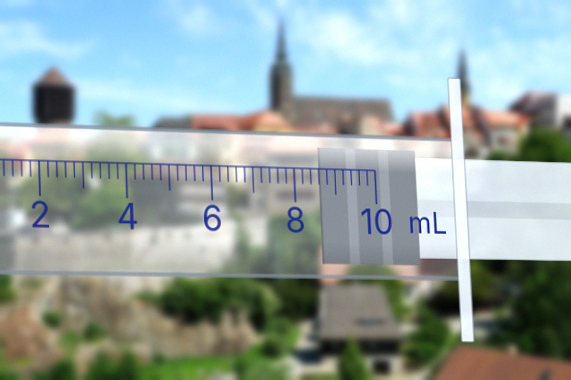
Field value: 8.6 mL
